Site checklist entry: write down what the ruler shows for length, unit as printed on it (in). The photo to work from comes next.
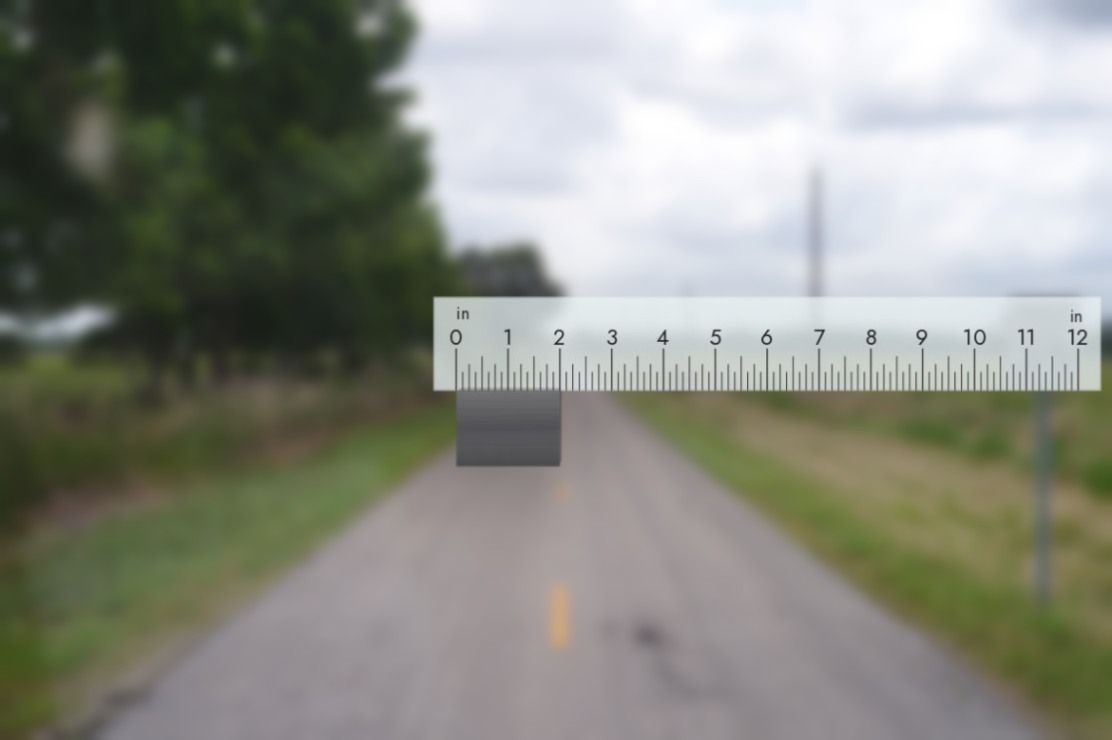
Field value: 2 in
